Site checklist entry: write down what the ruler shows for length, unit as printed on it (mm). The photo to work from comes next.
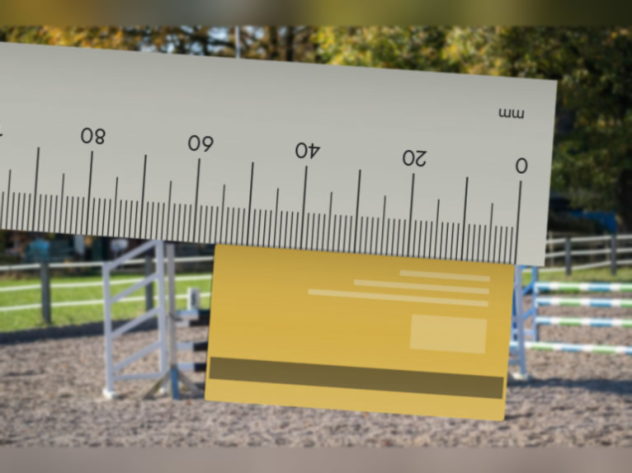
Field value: 56 mm
